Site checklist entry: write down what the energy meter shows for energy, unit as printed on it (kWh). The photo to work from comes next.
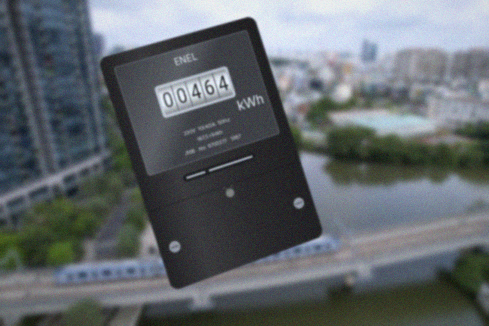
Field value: 464 kWh
